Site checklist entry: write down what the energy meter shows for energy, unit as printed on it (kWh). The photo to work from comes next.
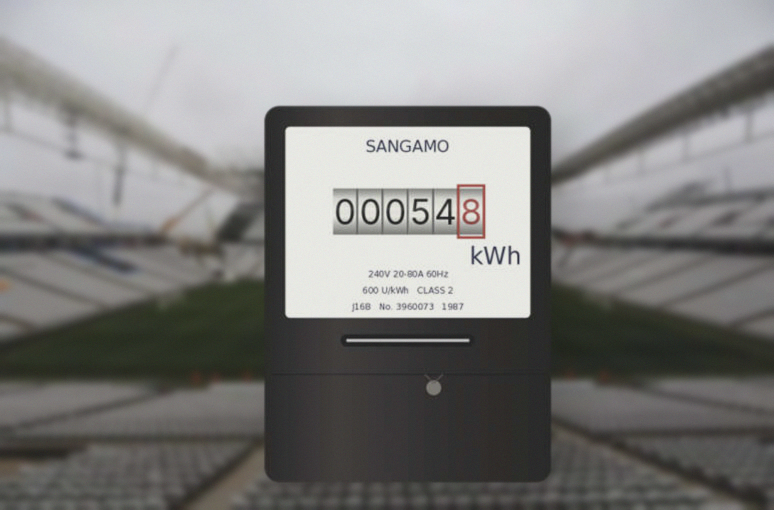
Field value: 54.8 kWh
